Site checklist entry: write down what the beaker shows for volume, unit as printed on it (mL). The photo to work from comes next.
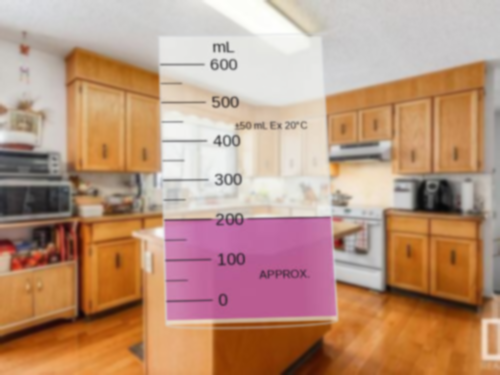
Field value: 200 mL
